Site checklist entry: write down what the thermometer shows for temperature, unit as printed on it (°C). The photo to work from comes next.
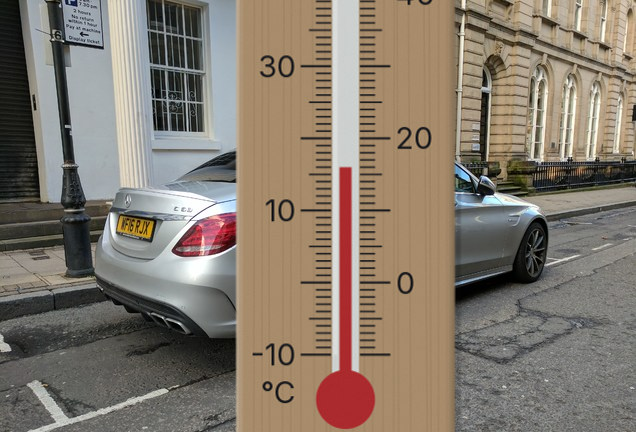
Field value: 16 °C
